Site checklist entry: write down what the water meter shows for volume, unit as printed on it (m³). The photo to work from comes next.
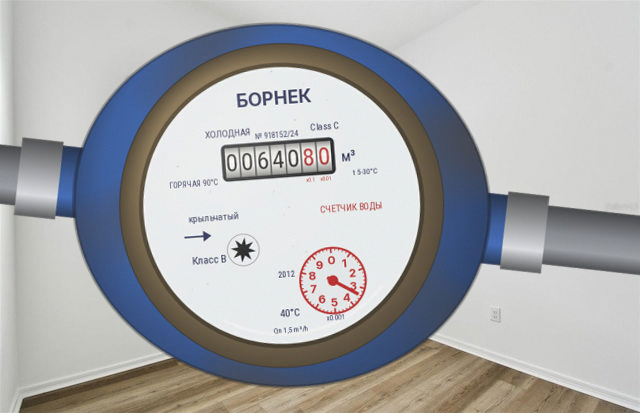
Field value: 640.803 m³
